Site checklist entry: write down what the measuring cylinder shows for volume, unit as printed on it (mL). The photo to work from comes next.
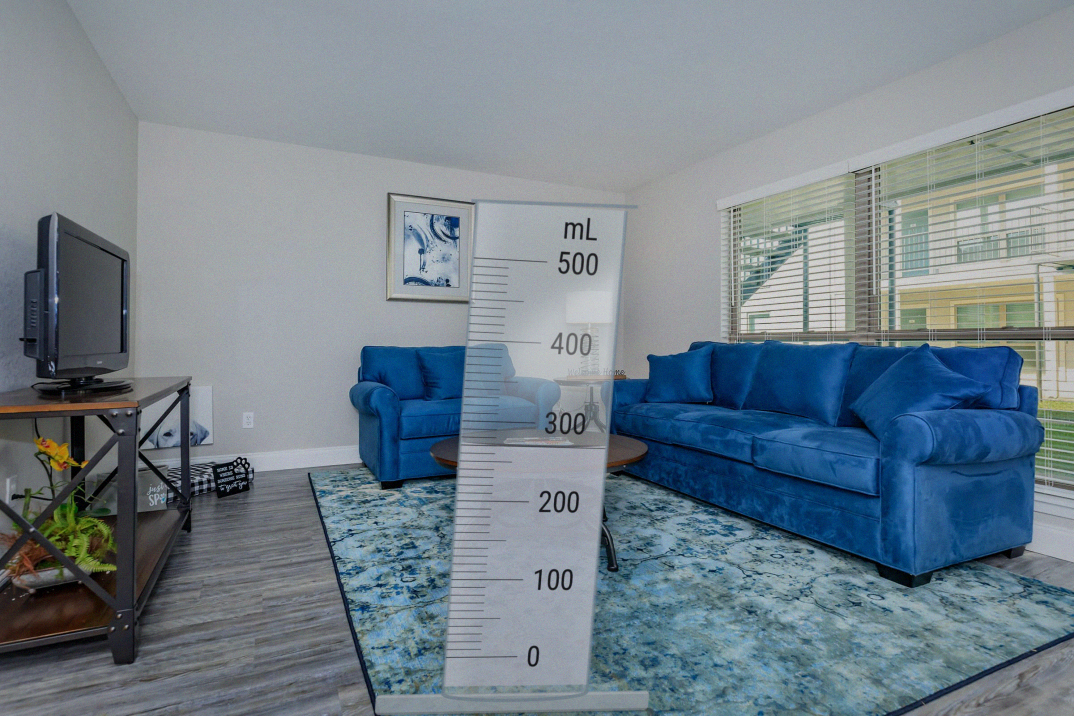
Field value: 270 mL
